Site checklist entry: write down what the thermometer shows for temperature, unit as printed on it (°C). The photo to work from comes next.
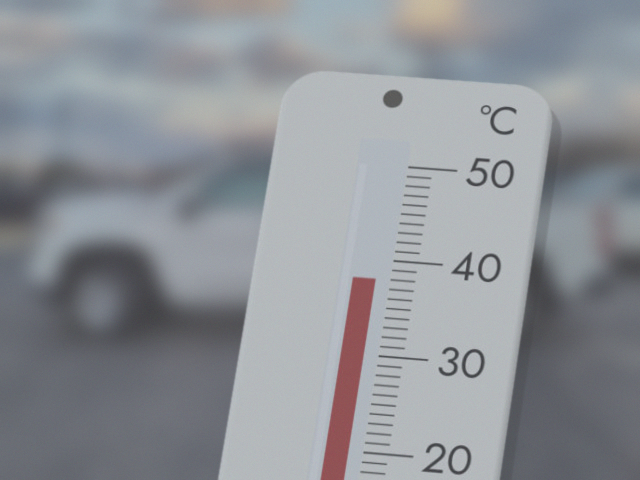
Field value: 38 °C
